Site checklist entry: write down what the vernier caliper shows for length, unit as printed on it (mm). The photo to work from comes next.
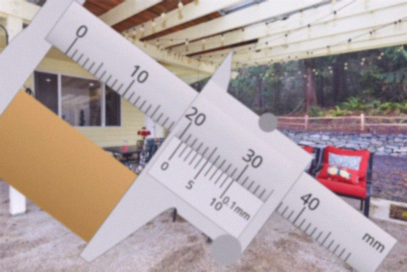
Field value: 20.6 mm
